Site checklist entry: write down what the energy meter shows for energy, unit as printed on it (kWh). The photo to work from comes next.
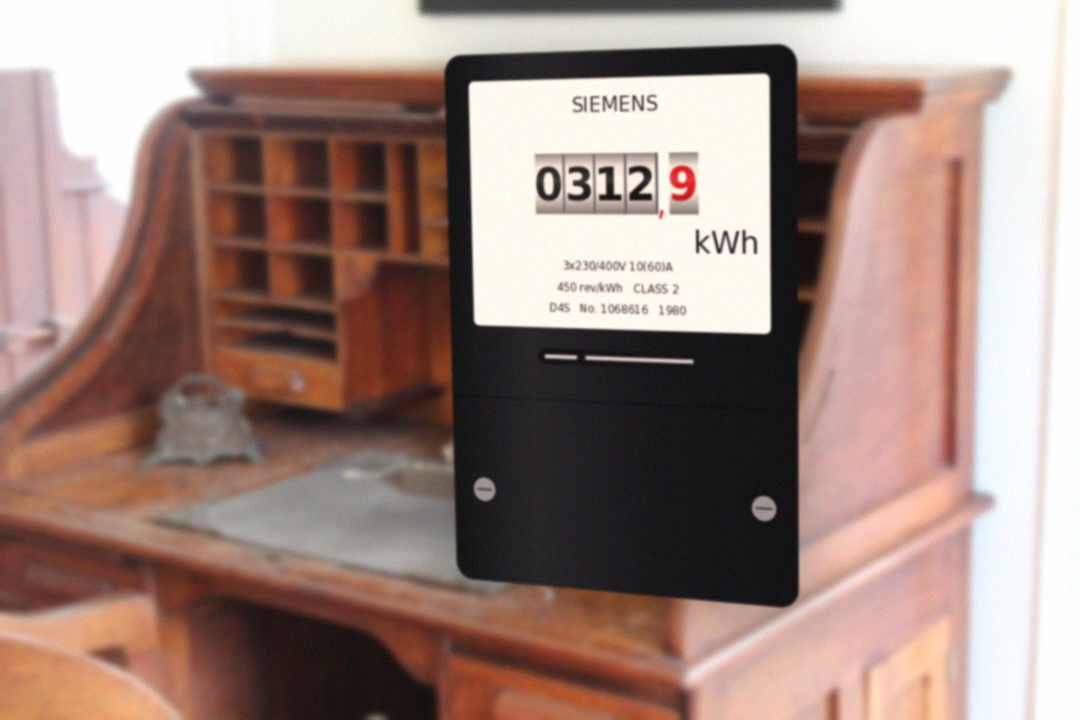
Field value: 312.9 kWh
